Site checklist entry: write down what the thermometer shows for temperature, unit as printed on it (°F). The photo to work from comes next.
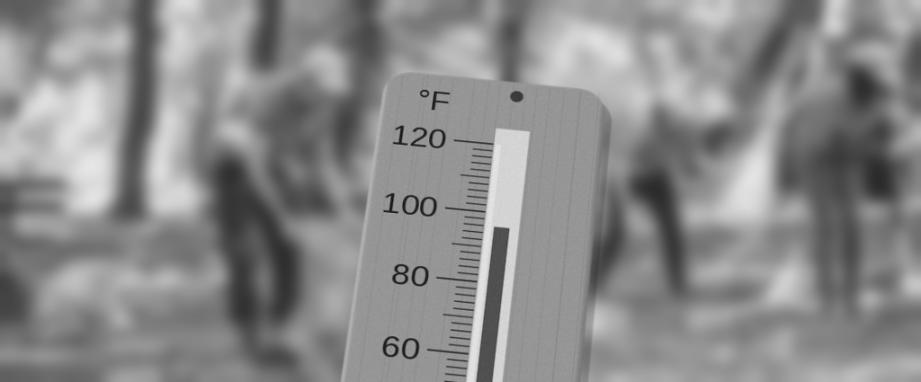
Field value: 96 °F
